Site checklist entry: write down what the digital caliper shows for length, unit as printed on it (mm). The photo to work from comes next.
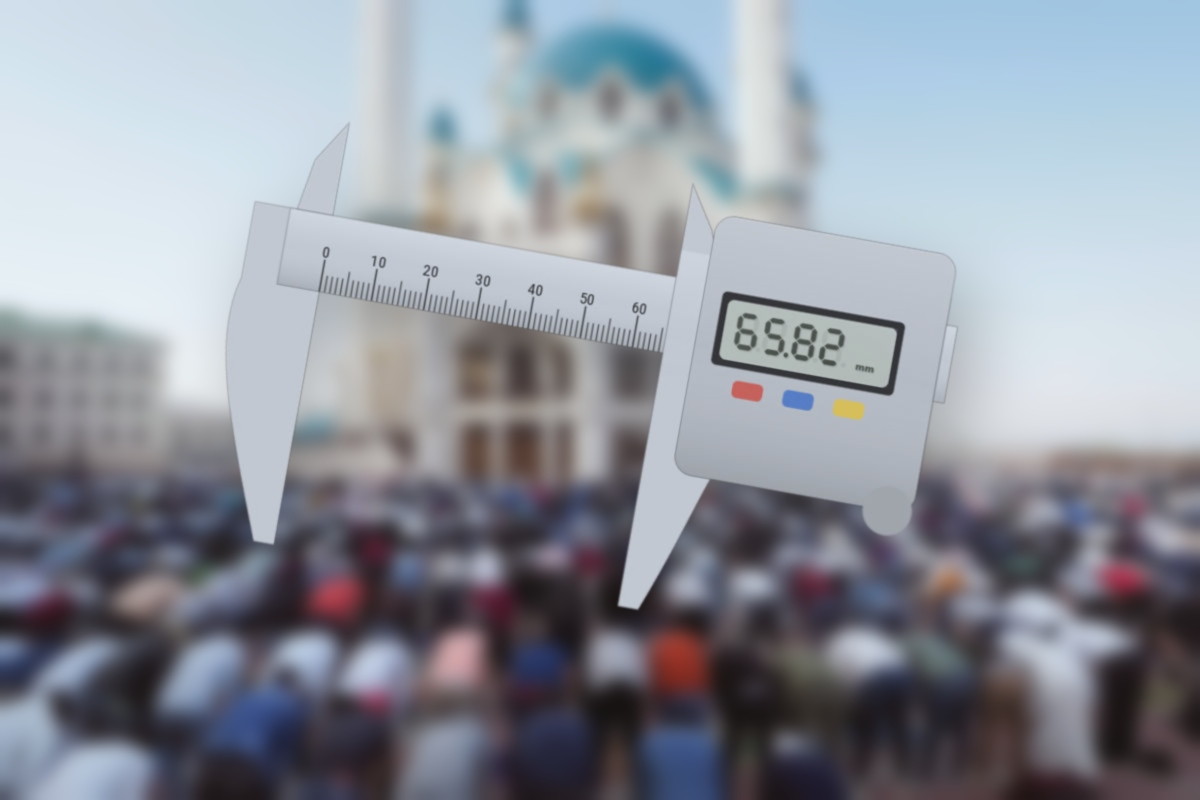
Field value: 65.82 mm
